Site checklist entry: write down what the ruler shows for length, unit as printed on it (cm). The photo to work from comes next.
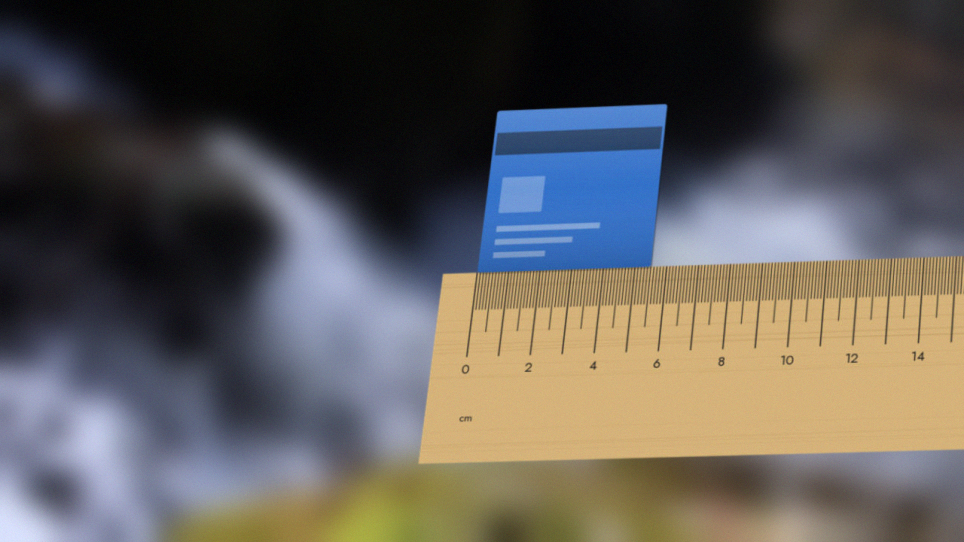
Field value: 5.5 cm
